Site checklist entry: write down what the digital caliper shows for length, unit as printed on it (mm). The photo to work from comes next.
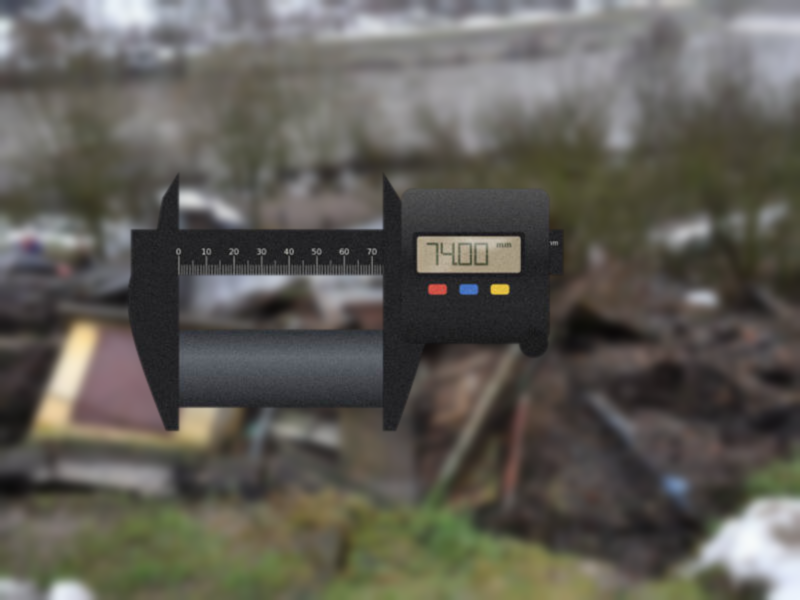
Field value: 74.00 mm
